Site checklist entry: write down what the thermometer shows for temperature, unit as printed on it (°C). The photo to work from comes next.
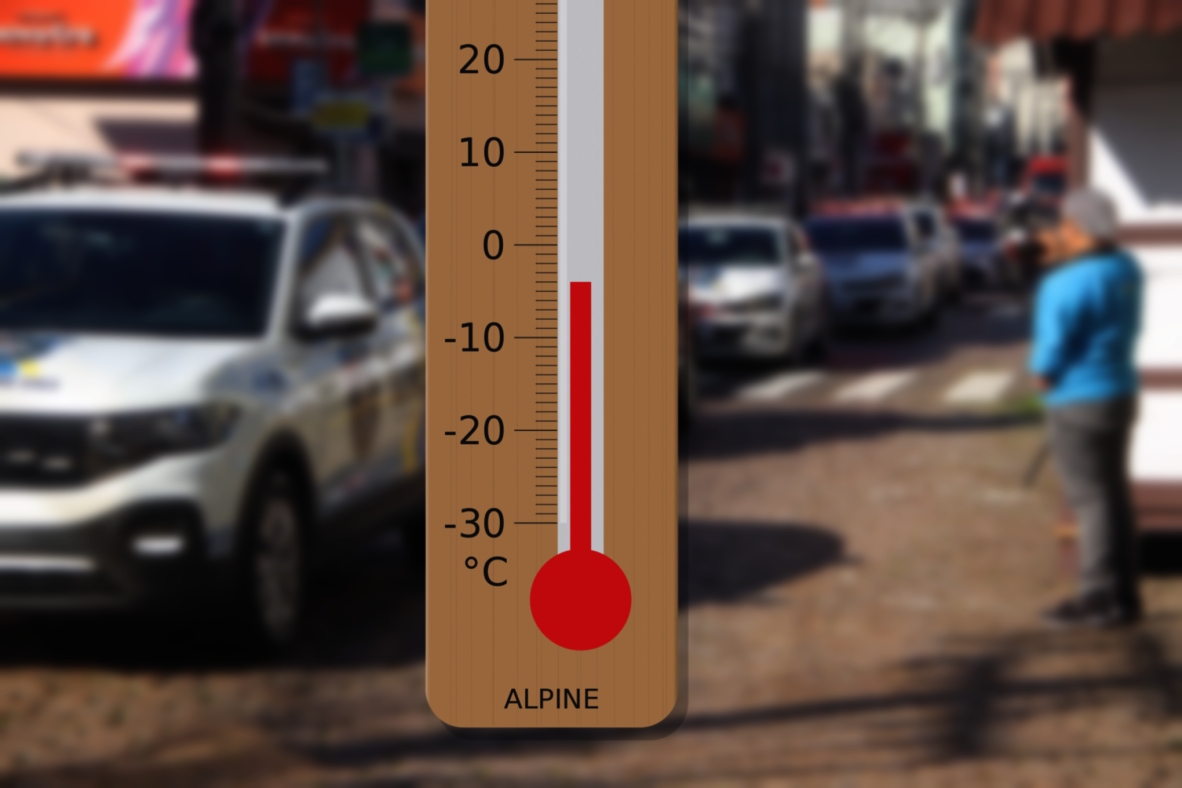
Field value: -4 °C
